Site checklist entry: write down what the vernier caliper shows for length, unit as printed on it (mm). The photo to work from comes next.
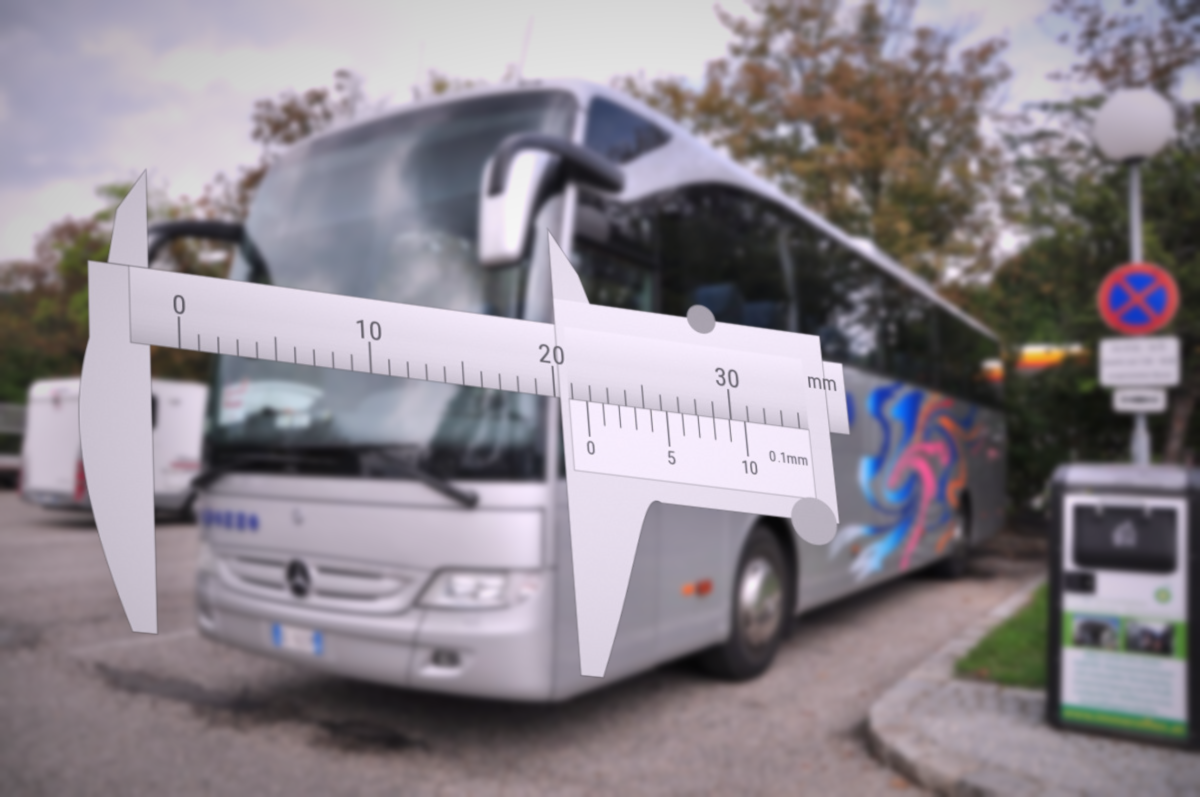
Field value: 21.8 mm
